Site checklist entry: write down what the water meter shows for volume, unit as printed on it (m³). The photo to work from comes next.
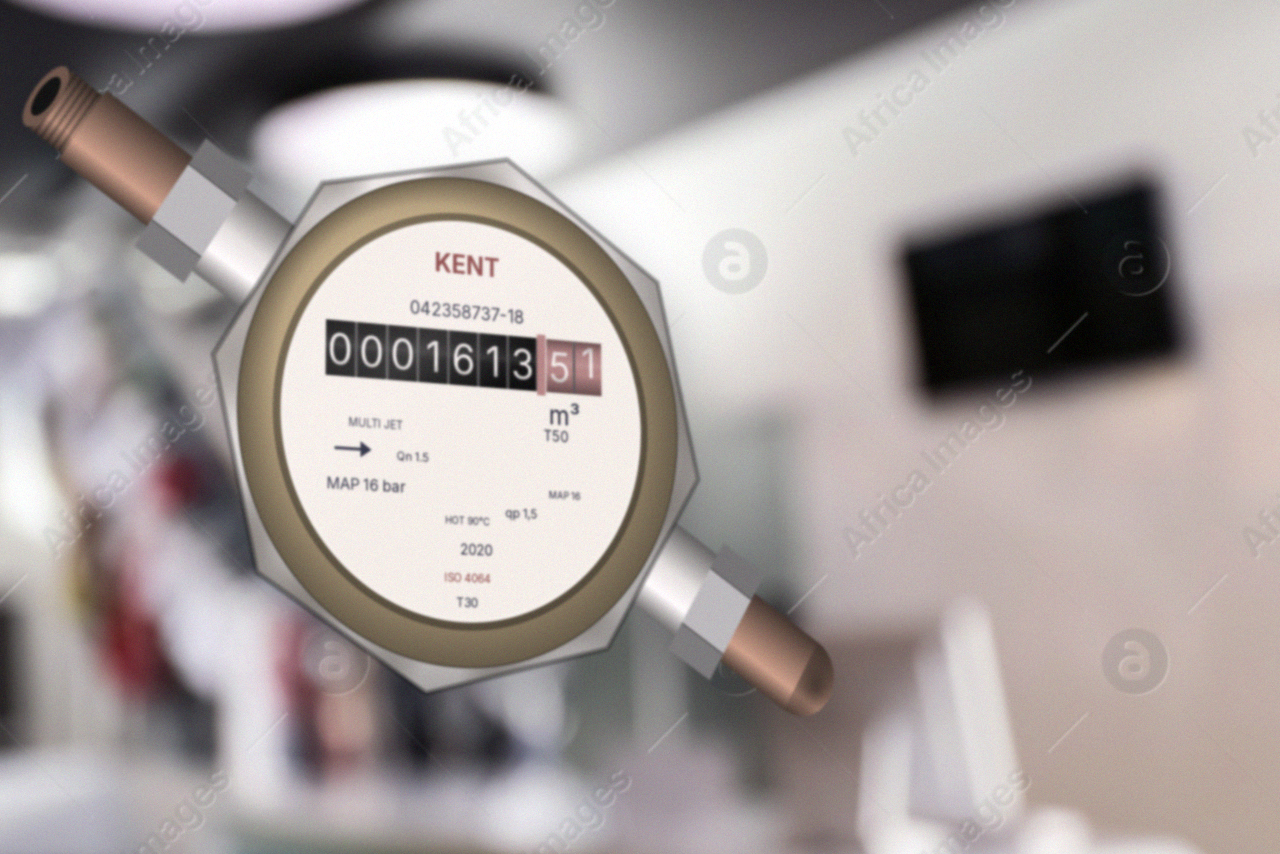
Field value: 1613.51 m³
